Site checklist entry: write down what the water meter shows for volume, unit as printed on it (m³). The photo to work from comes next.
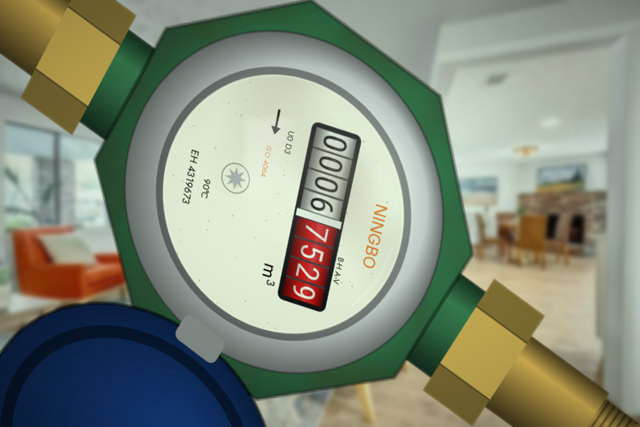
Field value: 6.7529 m³
